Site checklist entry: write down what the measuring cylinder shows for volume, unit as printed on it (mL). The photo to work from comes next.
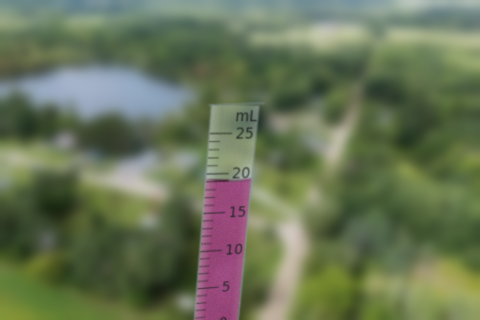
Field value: 19 mL
